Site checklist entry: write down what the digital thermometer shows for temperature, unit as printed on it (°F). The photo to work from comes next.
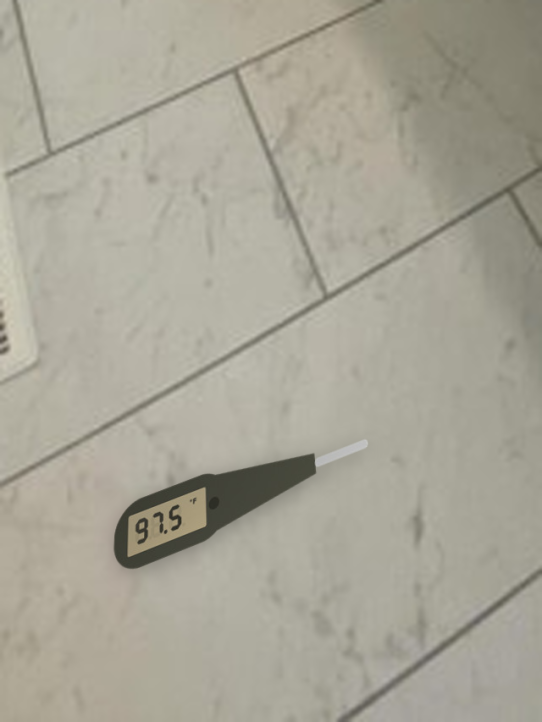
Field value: 97.5 °F
